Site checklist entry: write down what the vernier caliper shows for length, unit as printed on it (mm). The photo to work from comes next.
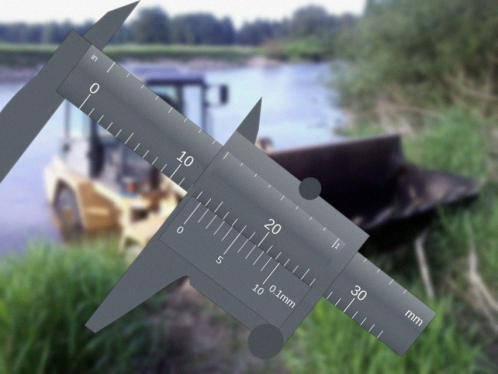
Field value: 13.5 mm
